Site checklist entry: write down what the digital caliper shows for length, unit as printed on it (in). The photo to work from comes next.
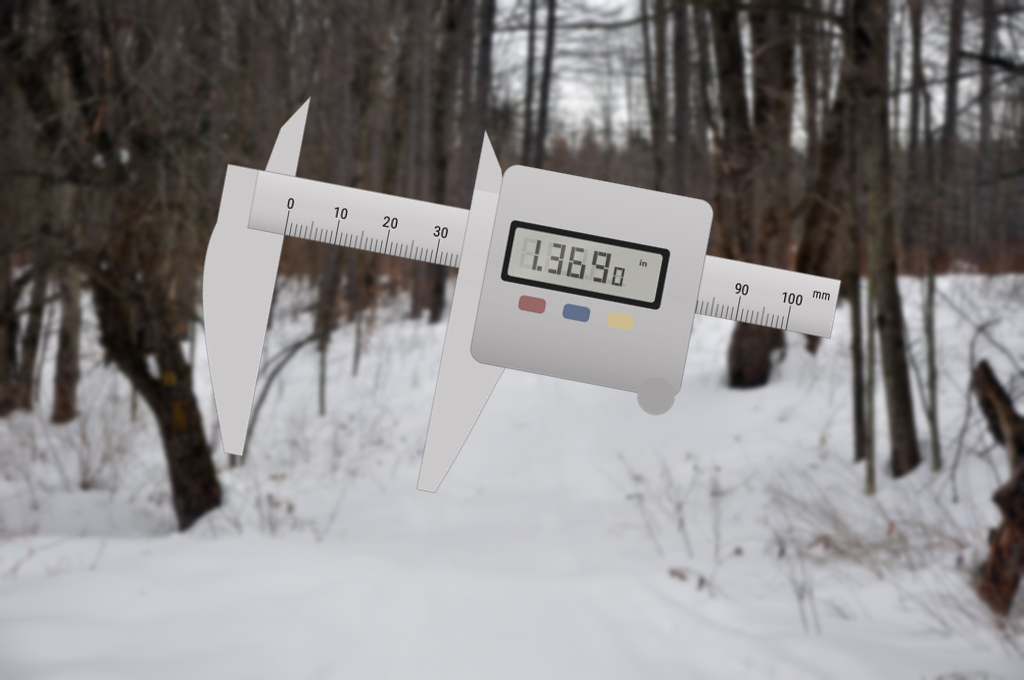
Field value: 1.3690 in
